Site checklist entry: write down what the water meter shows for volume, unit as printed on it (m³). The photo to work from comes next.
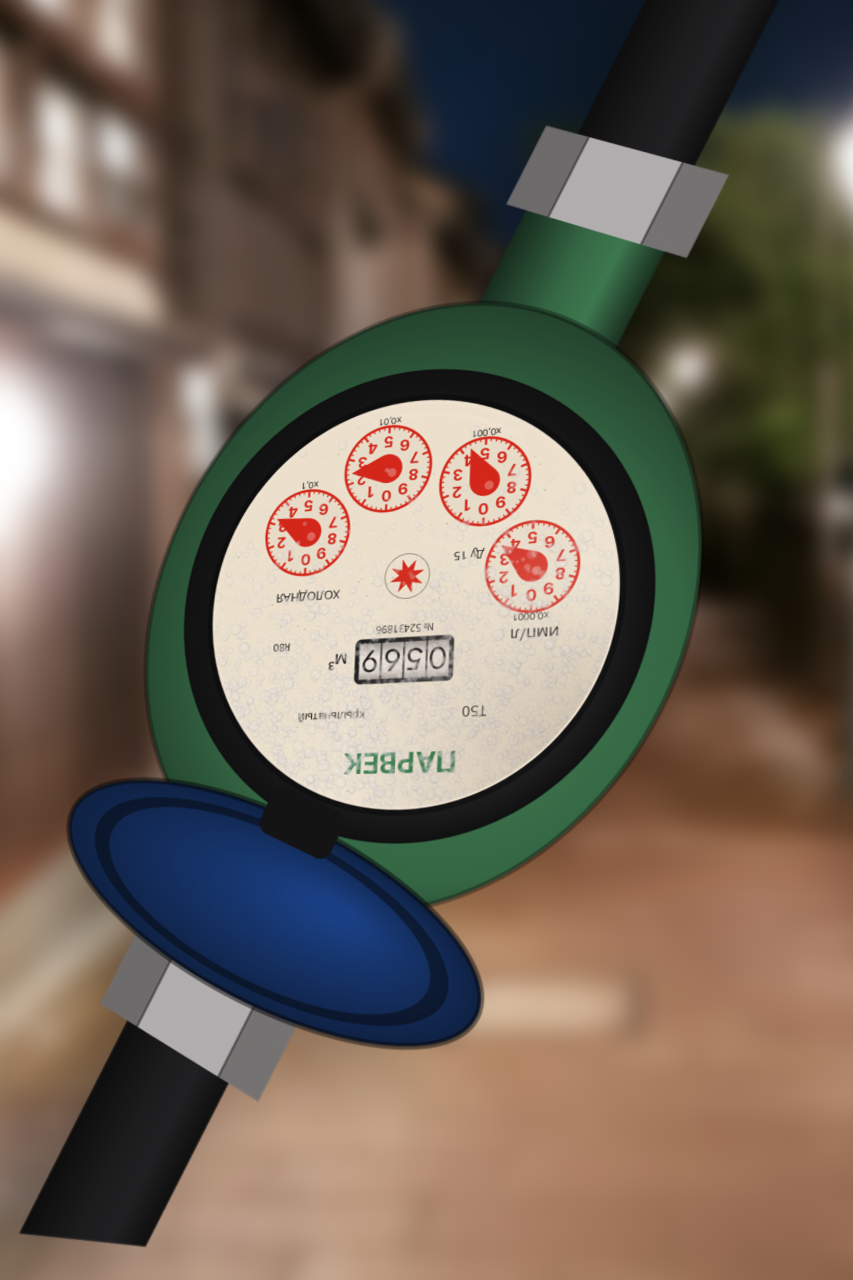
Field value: 569.3243 m³
